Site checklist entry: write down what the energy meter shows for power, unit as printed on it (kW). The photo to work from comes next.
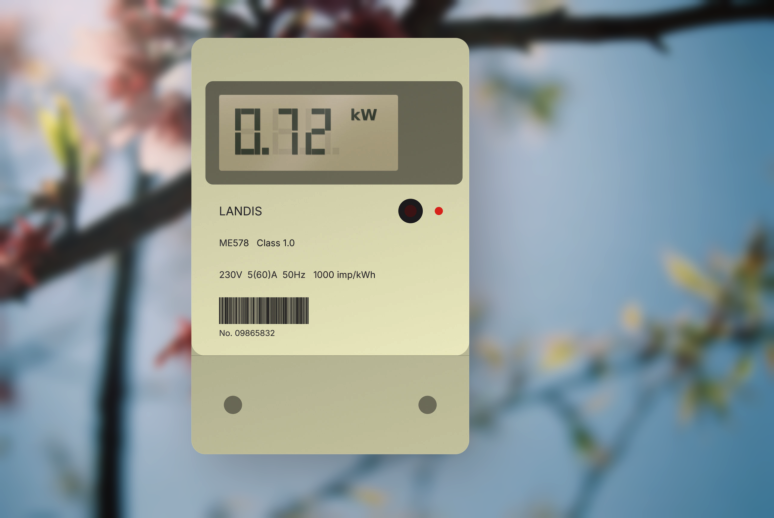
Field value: 0.72 kW
